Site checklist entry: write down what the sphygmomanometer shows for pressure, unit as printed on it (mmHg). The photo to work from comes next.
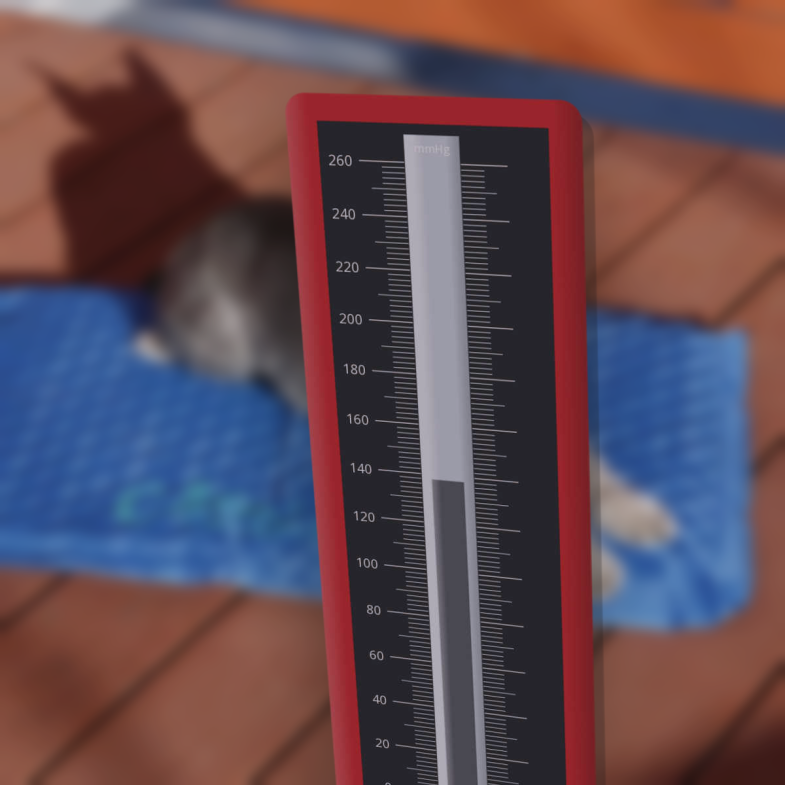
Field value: 138 mmHg
